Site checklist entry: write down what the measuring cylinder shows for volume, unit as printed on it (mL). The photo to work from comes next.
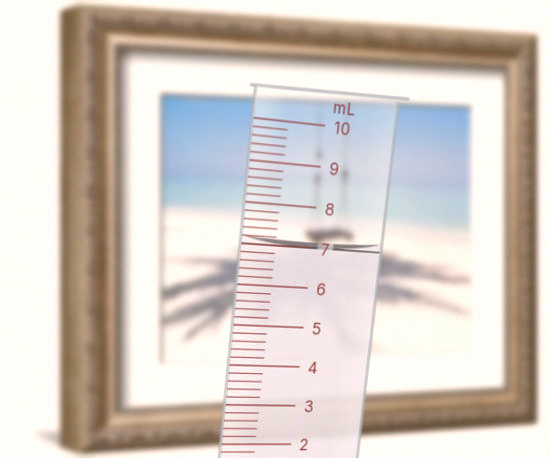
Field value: 7 mL
